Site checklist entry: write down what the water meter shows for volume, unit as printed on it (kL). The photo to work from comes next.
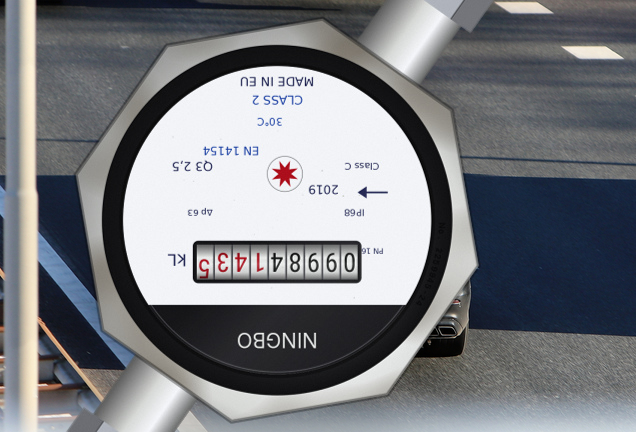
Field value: 9984.1435 kL
